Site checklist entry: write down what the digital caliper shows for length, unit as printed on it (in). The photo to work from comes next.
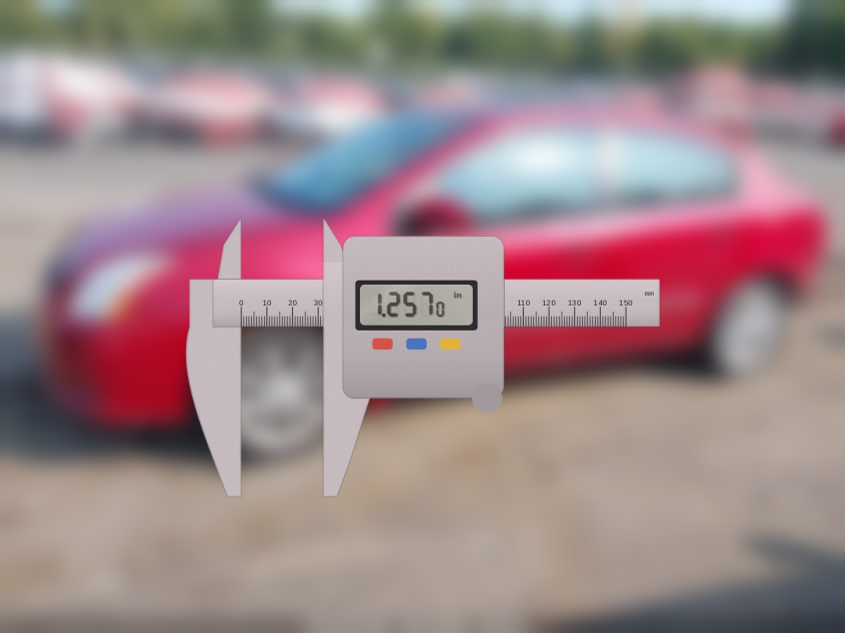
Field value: 1.2570 in
